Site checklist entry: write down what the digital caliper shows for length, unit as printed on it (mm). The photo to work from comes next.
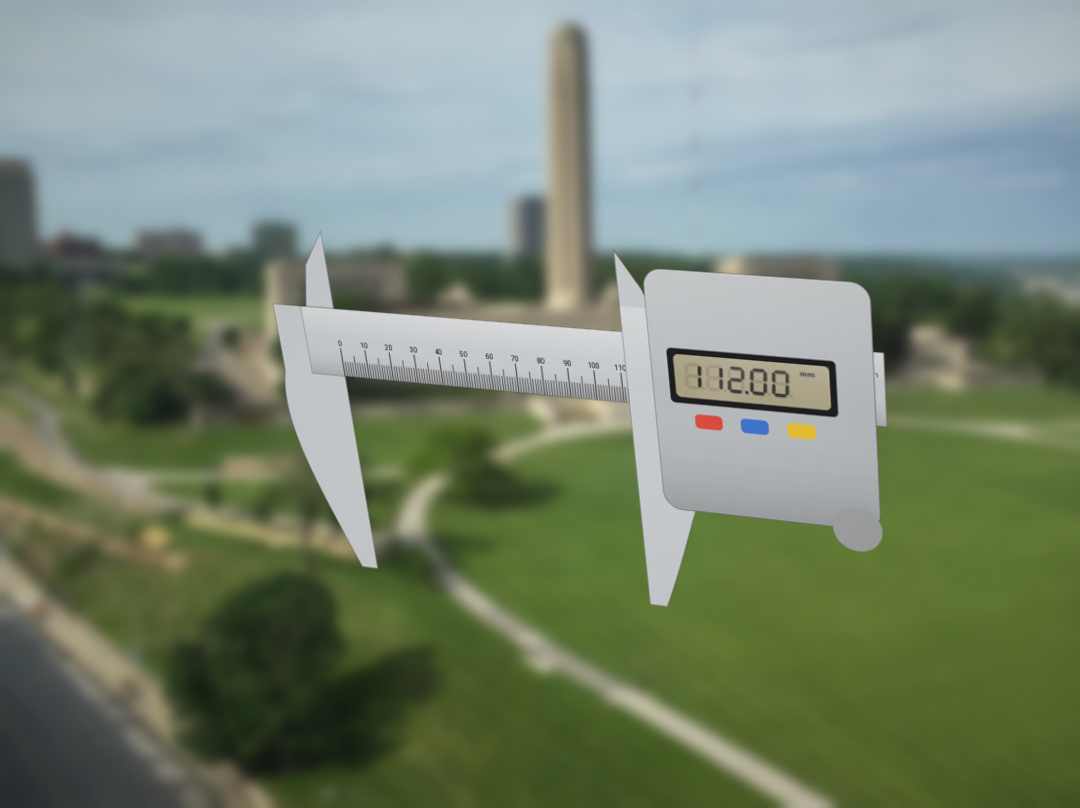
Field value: 112.00 mm
